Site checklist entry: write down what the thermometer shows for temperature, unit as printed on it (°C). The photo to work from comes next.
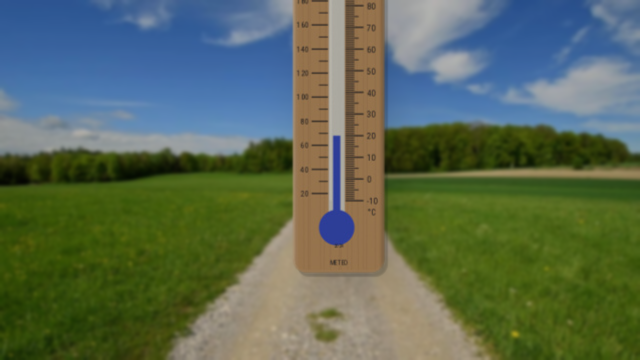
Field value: 20 °C
